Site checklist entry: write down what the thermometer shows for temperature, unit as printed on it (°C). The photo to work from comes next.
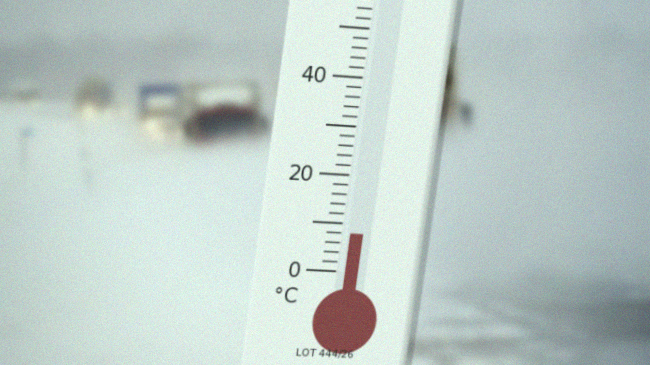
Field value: 8 °C
